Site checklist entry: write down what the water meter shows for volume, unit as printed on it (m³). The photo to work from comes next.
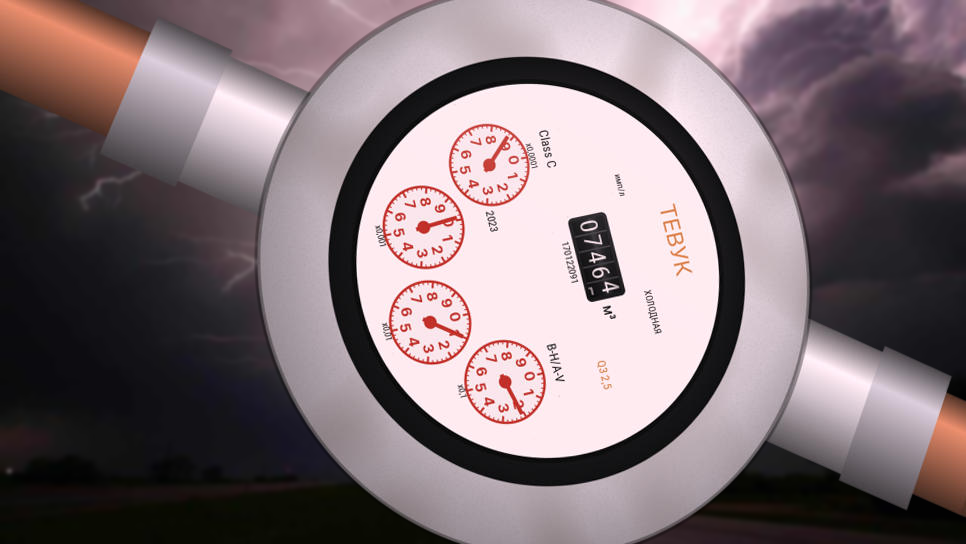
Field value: 7464.2098 m³
